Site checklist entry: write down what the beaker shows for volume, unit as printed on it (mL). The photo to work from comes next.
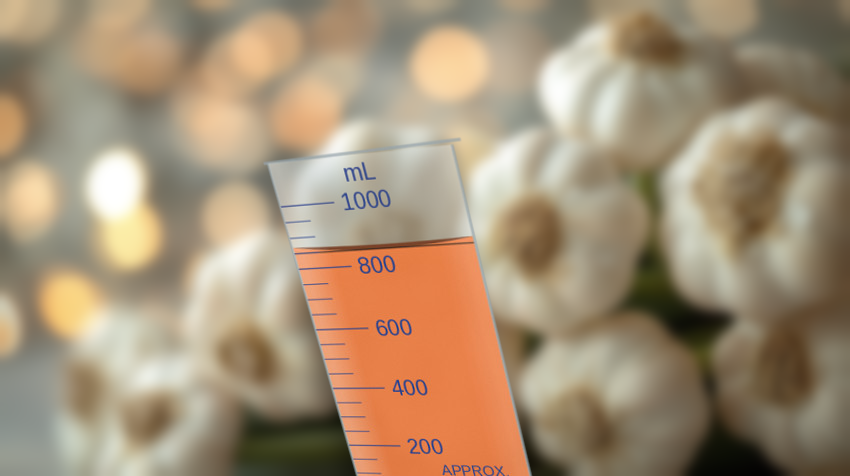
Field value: 850 mL
